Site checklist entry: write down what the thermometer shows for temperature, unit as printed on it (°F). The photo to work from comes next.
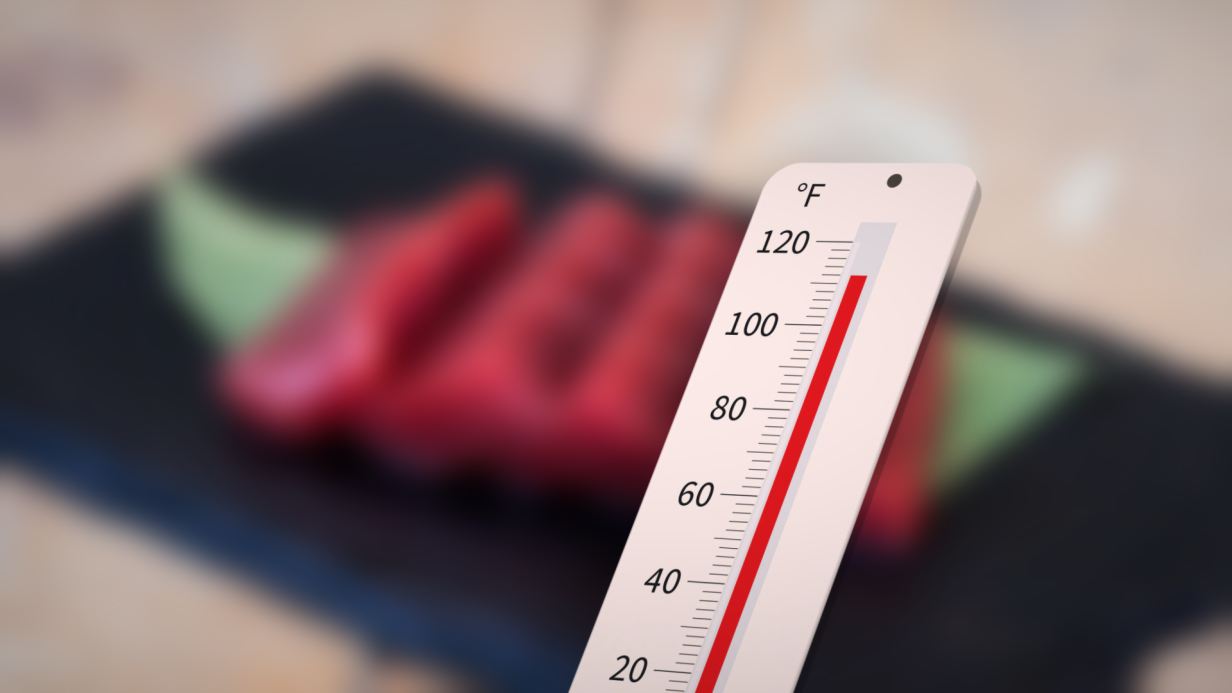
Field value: 112 °F
